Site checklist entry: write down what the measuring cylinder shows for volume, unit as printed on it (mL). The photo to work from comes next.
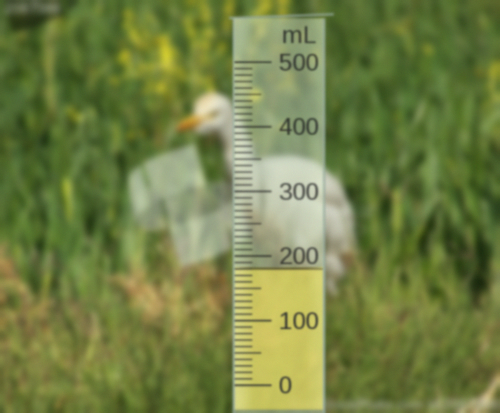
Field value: 180 mL
